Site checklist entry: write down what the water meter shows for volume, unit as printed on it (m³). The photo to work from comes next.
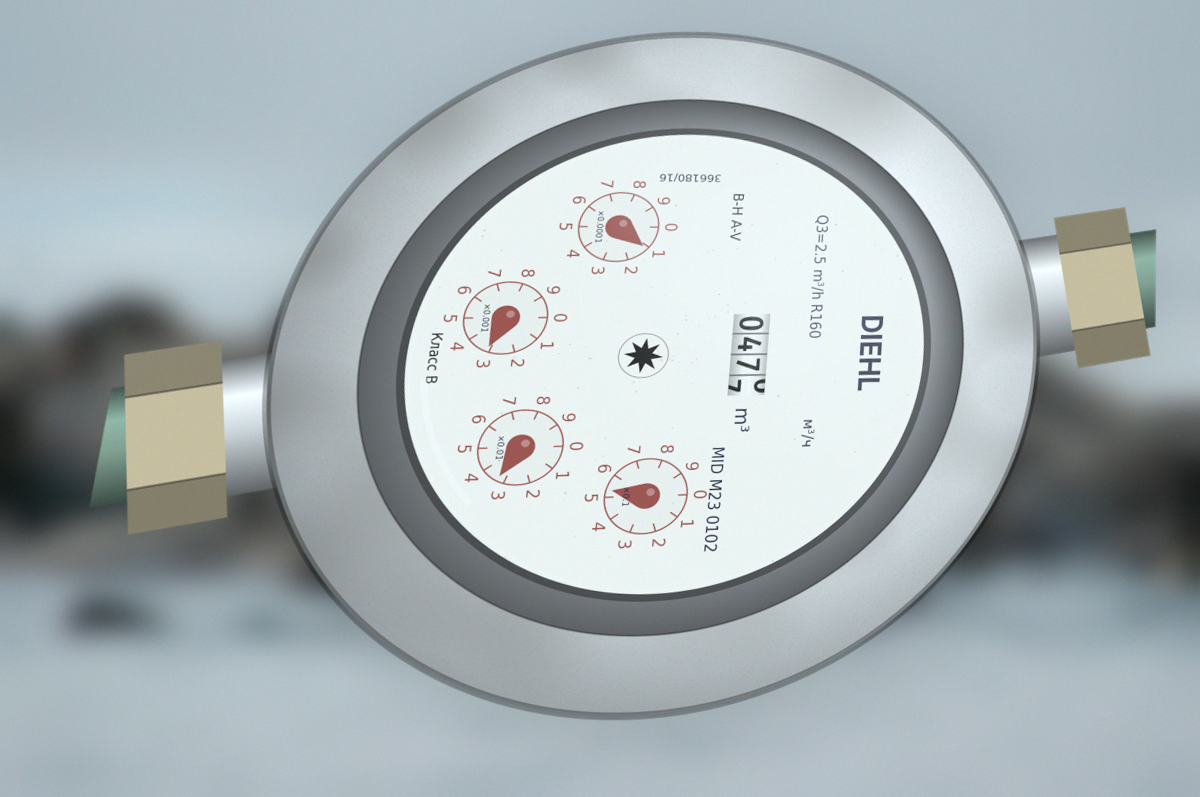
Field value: 476.5331 m³
